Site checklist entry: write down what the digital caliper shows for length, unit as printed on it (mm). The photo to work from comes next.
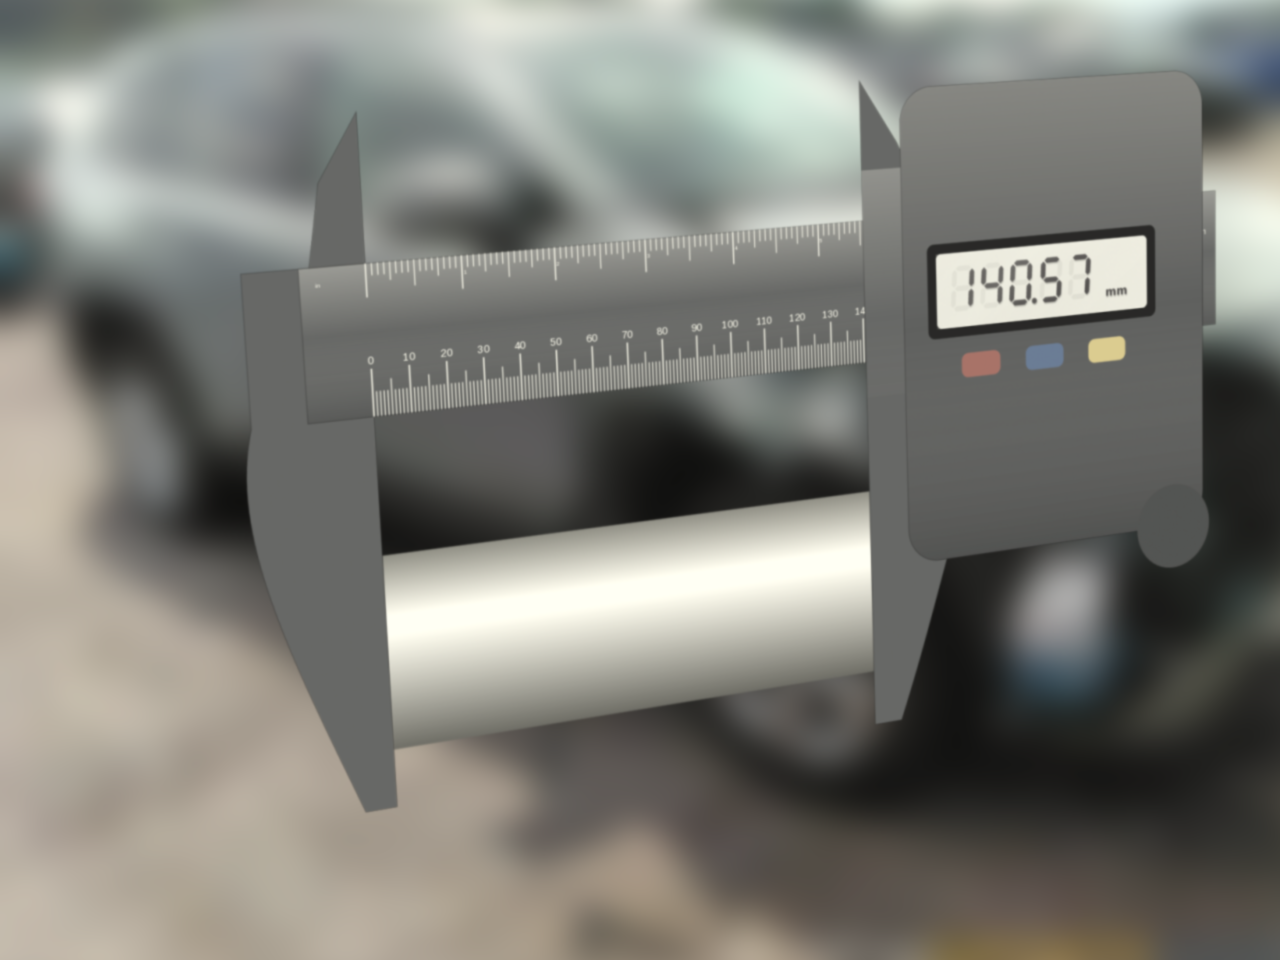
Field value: 140.57 mm
